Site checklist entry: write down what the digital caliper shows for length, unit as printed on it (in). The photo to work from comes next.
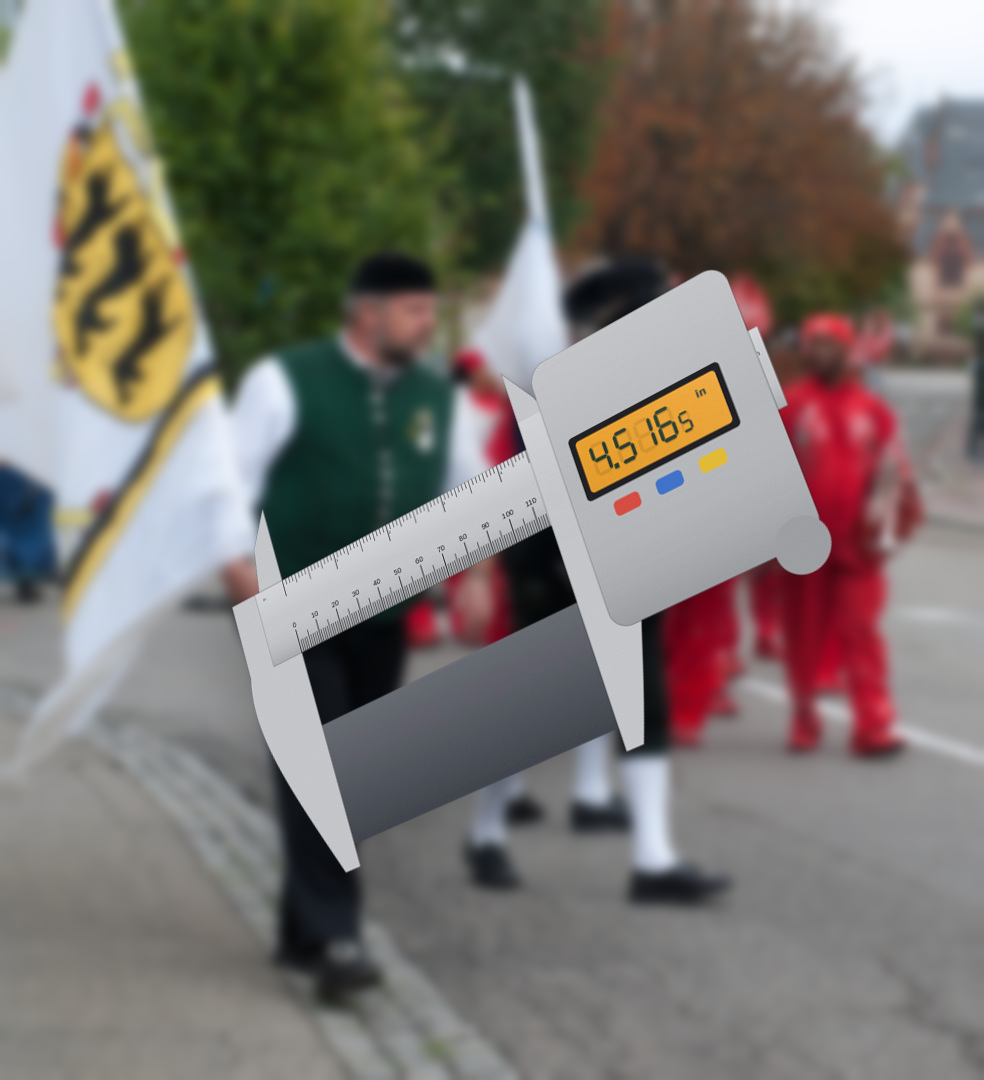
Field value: 4.5165 in
